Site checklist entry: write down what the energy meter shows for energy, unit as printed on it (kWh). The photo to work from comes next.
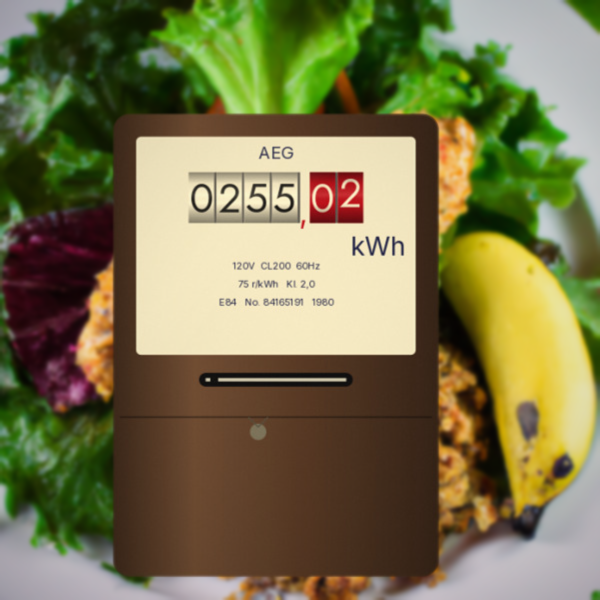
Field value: 255.02 kWh
